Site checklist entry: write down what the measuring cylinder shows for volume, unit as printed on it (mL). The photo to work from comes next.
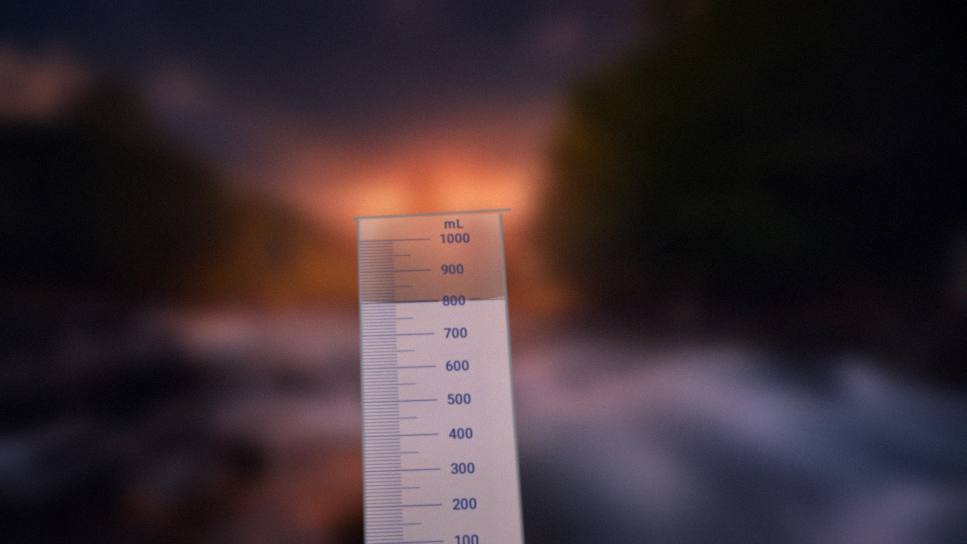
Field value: 800 mL
